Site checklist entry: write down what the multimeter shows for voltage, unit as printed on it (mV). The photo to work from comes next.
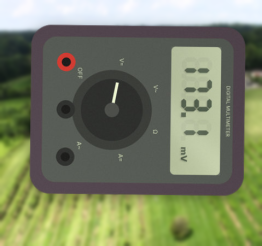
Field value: 173.1 mV
